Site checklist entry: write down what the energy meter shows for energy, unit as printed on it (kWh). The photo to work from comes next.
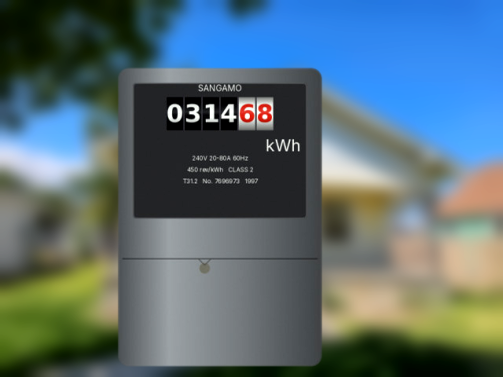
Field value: 314.68 kWh
